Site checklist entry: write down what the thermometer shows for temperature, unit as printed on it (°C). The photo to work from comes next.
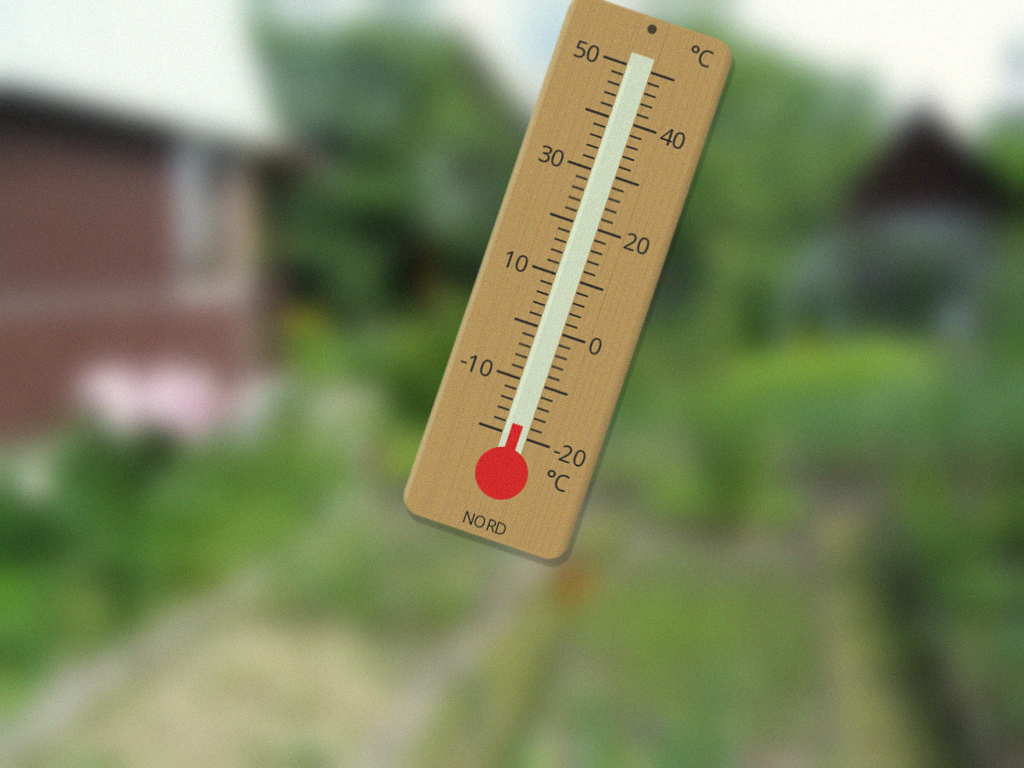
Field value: -18 °C
